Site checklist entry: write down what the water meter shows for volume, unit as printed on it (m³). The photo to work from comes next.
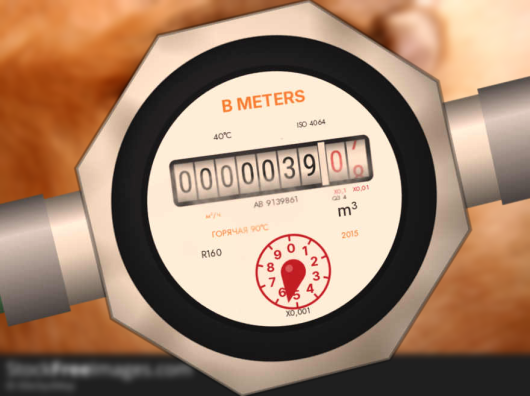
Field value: 39.075 m³
